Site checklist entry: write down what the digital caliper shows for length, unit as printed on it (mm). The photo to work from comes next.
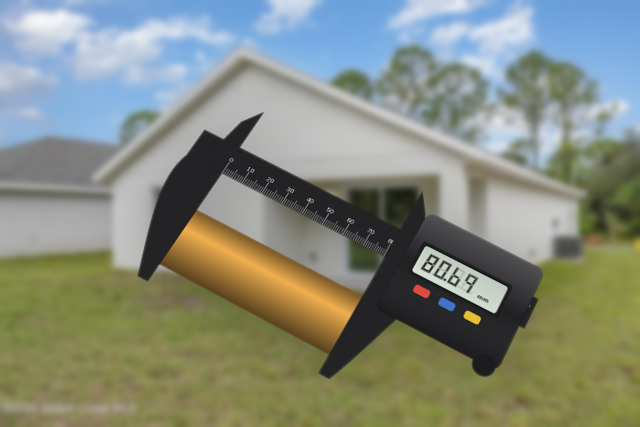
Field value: 80.69 mm
